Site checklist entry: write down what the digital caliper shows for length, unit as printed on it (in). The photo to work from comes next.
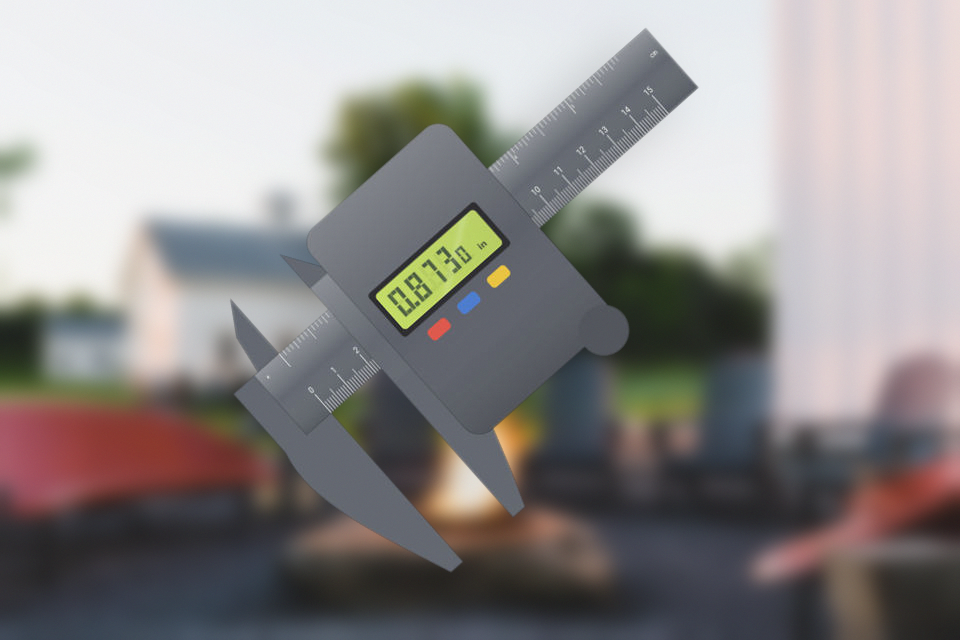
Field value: 0.8730 in
